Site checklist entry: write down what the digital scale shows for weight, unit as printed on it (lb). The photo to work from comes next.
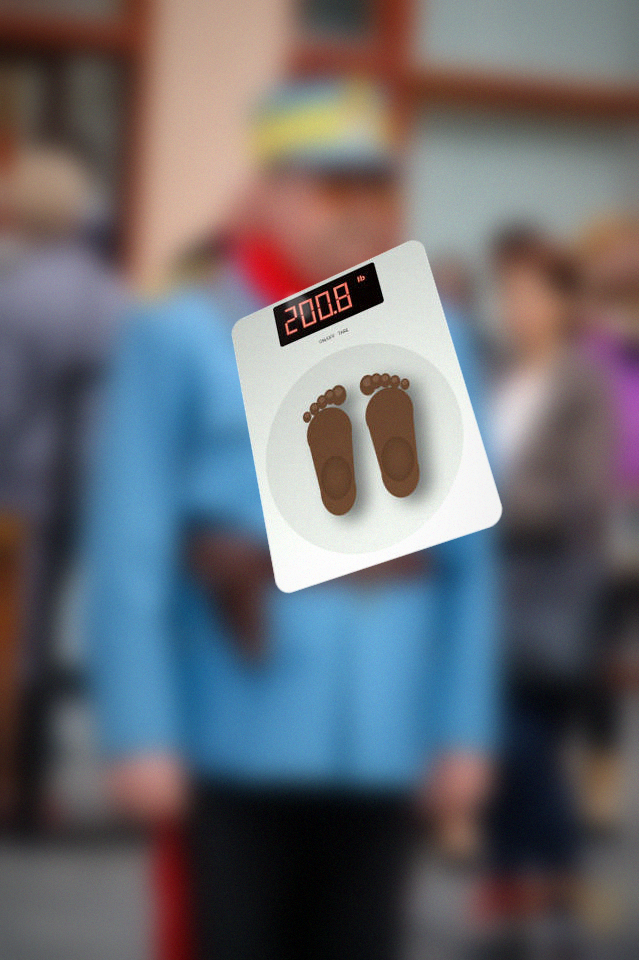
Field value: 200.8 lb
